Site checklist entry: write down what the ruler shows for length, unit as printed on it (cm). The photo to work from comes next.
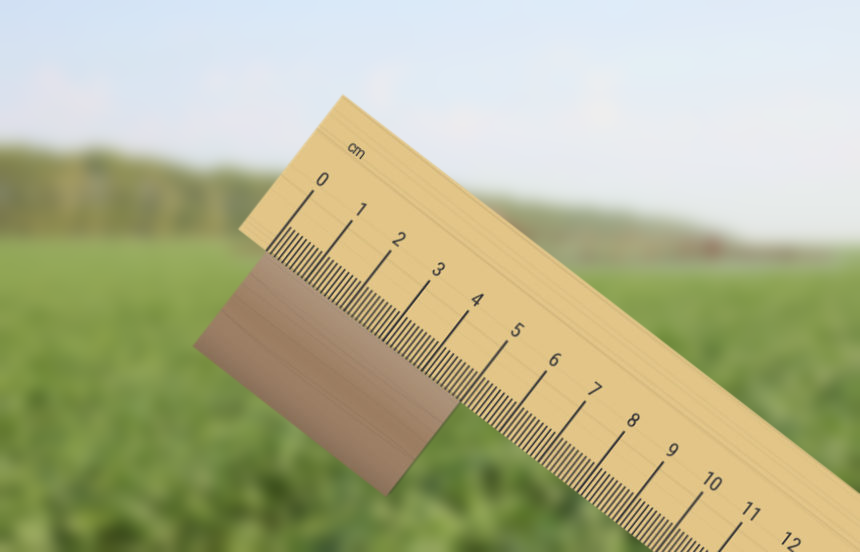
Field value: 5 cm
